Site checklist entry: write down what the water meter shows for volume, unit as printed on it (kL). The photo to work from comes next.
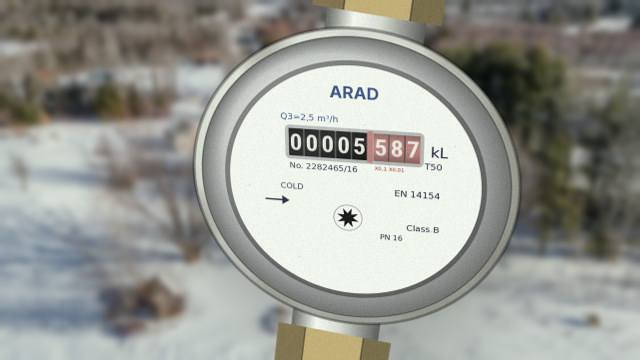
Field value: 5.587 kL
